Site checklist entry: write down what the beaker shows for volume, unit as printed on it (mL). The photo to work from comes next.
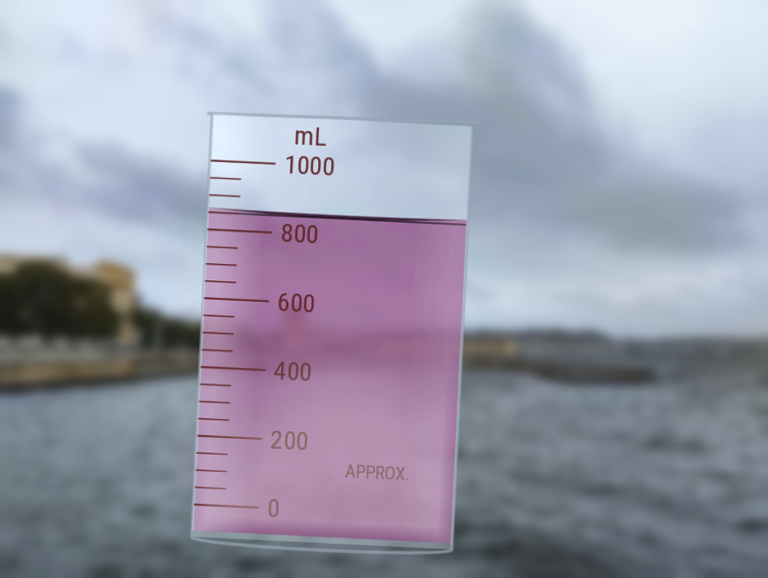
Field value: 850 mL
